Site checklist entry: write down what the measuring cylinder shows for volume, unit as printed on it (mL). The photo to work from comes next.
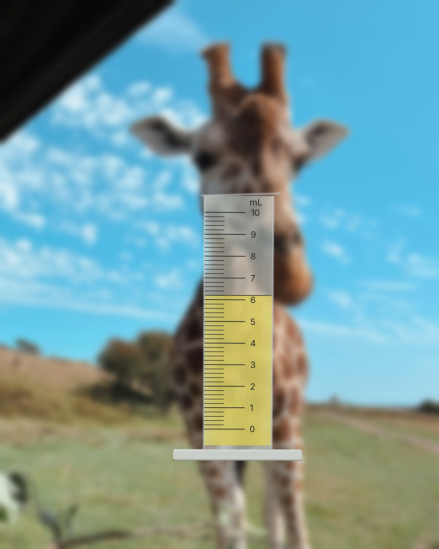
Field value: 6.2 mL
